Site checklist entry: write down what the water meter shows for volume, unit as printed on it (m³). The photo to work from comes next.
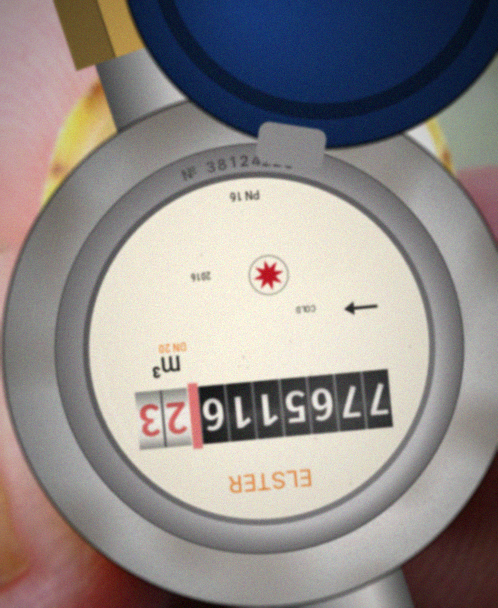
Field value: 7765116.23 m³
